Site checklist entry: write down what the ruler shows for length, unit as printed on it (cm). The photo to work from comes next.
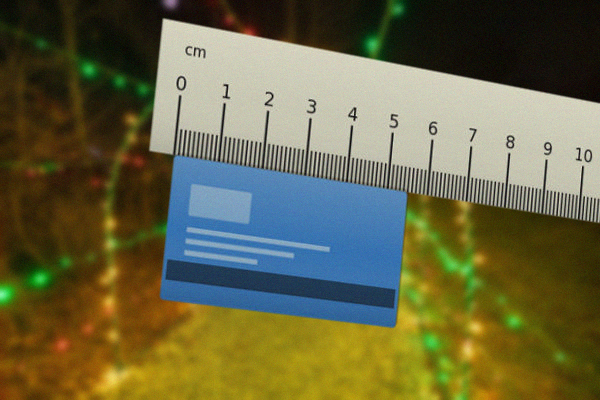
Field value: 5.5 cm
